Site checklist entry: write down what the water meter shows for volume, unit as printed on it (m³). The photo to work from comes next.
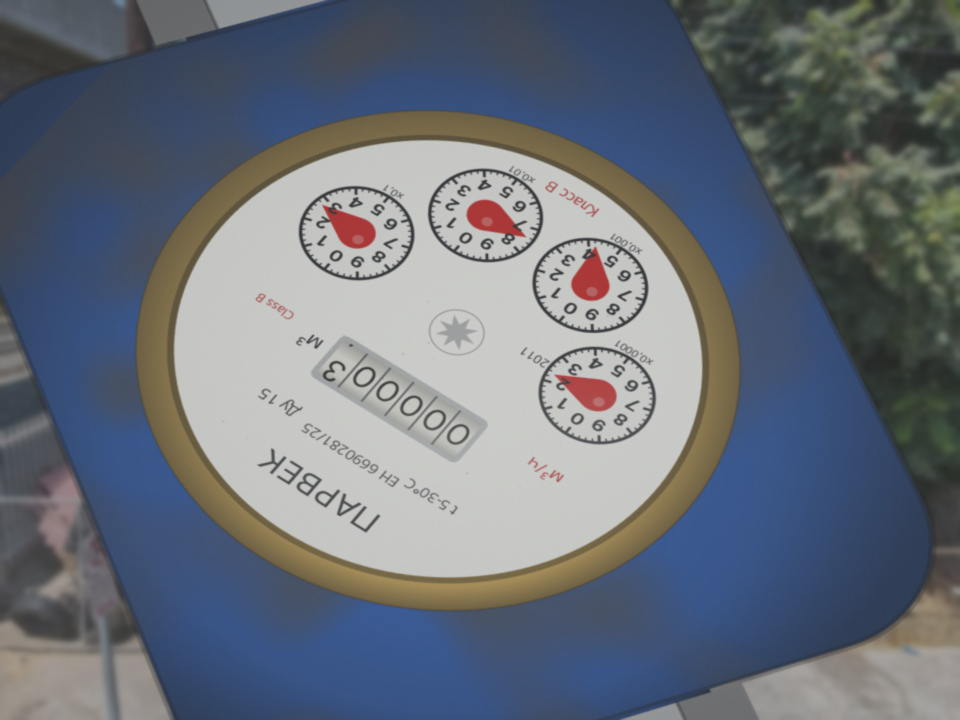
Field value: 3.2742 m³
